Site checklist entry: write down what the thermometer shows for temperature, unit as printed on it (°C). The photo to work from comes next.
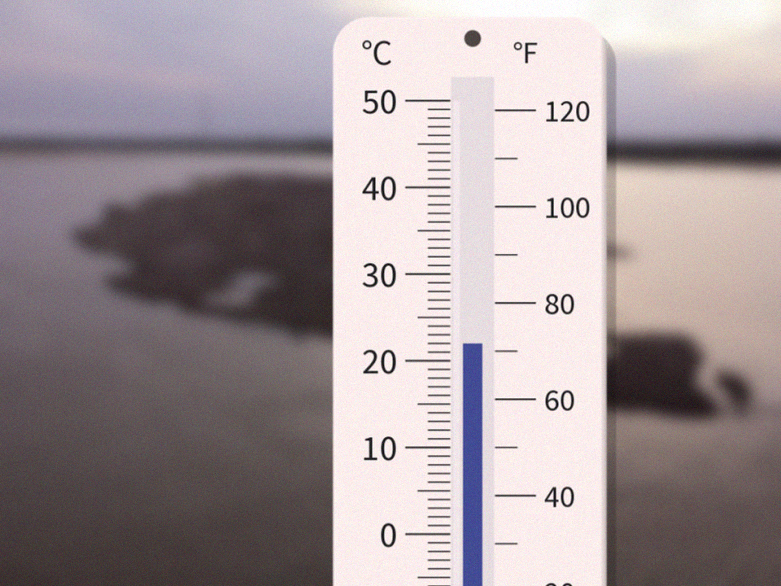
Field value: 22 °C
